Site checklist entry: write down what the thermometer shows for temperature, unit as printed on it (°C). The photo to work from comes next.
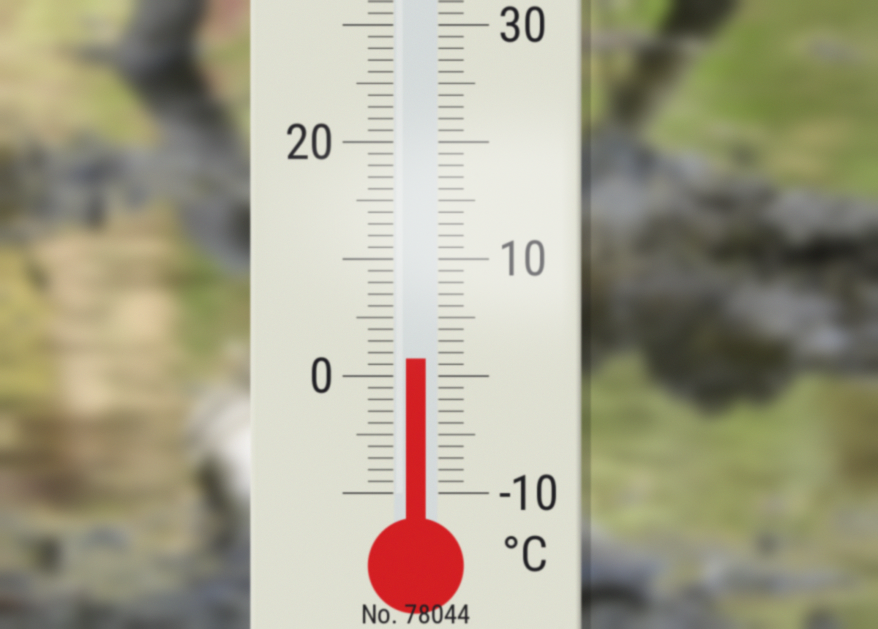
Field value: 1.5 °C
